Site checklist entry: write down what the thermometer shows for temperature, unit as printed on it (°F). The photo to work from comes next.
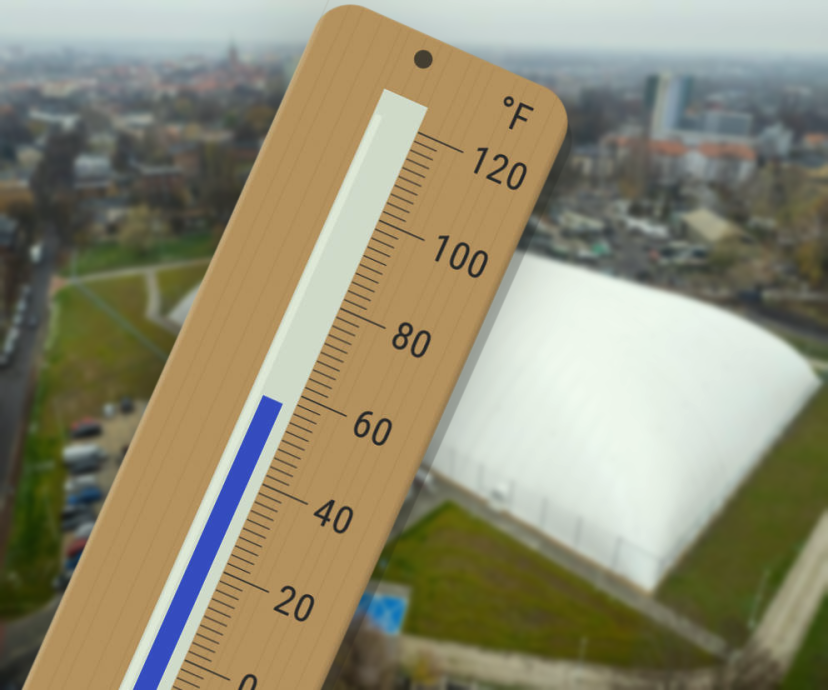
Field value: 57 °F
